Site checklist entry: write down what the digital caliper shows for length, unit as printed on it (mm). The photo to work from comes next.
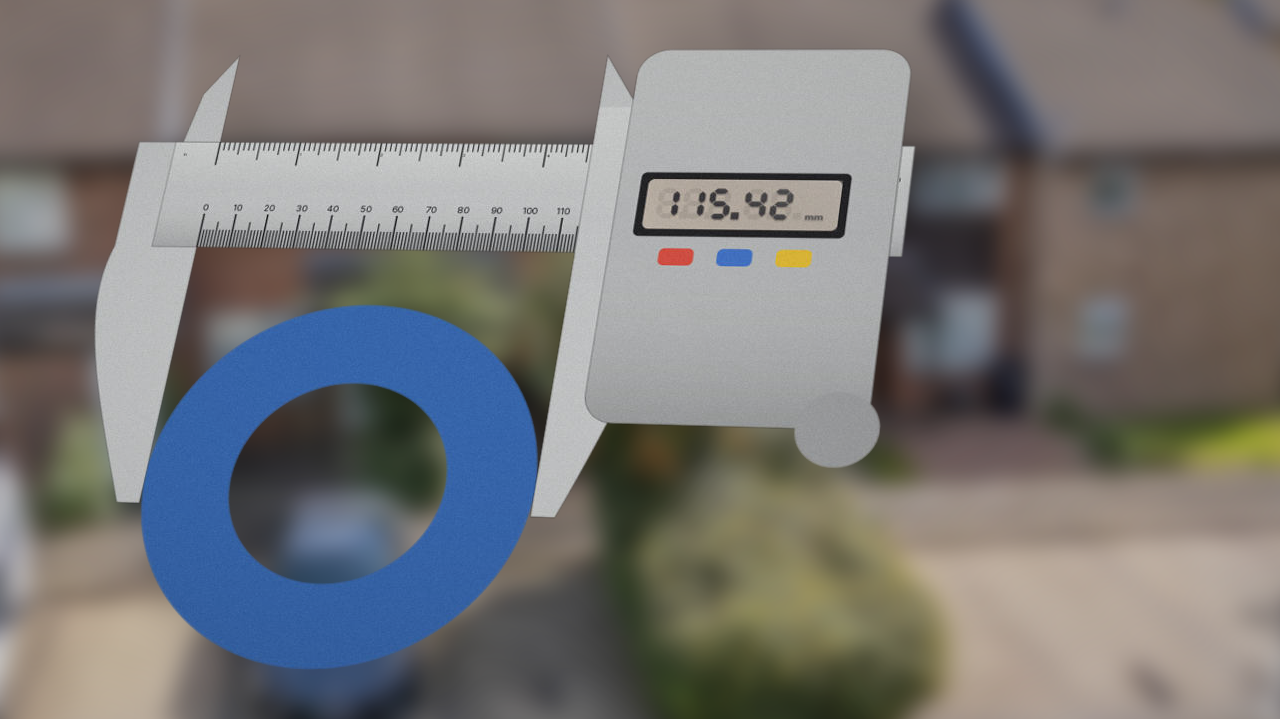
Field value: 115.42 mm
